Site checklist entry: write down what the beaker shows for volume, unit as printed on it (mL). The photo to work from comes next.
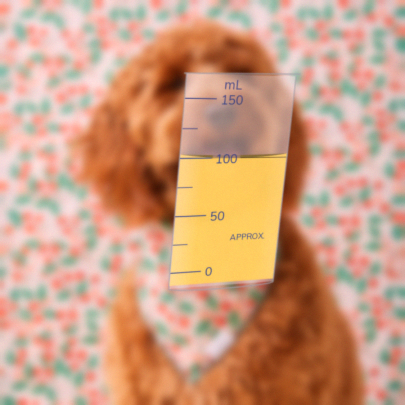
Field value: 100 mL
